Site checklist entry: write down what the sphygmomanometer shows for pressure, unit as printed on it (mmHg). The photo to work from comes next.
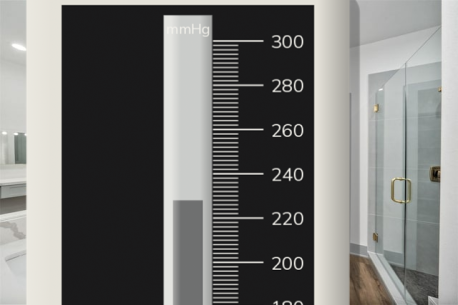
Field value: 228 mmHg
